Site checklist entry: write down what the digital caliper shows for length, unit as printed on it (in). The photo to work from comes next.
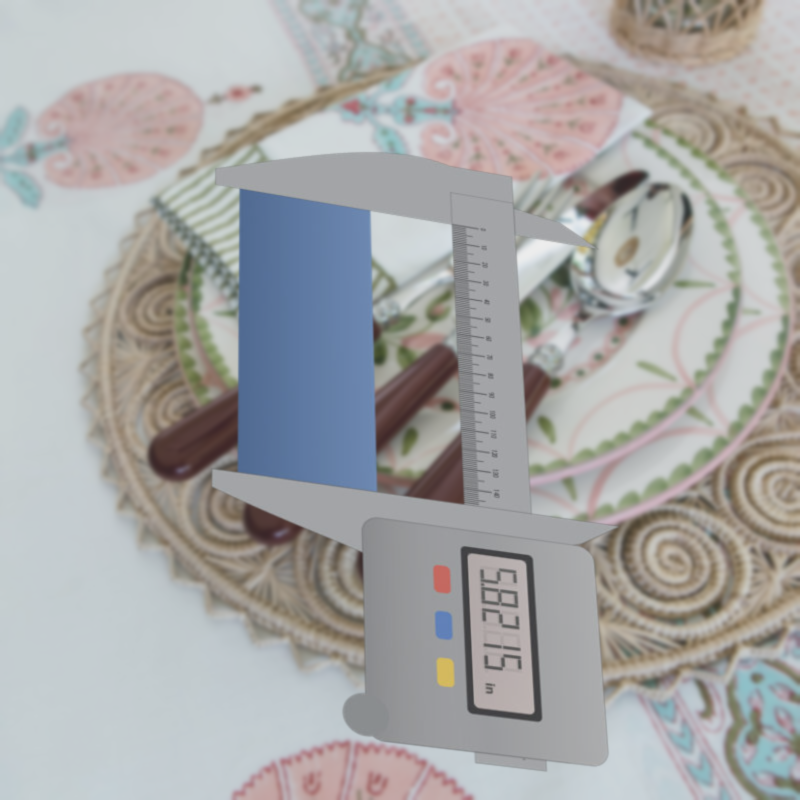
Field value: 5.8215 in
